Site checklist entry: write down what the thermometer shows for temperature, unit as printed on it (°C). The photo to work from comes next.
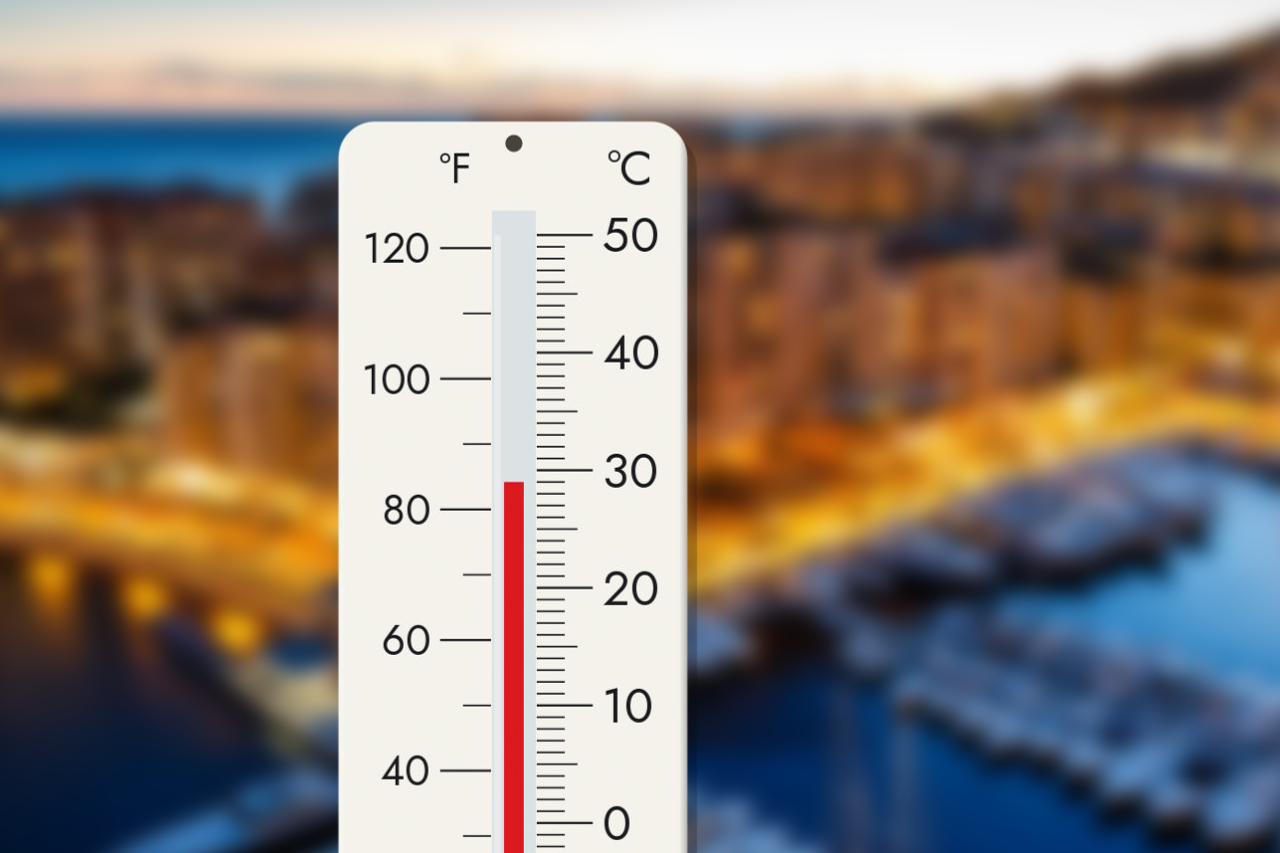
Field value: 29 °C
